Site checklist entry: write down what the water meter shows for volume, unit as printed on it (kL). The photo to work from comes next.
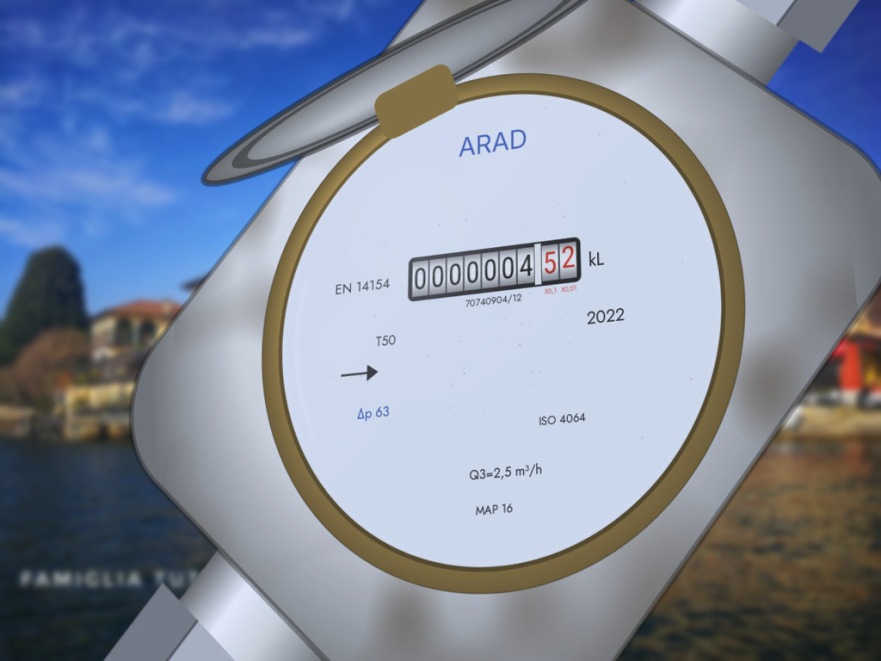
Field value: 4.52 kL
